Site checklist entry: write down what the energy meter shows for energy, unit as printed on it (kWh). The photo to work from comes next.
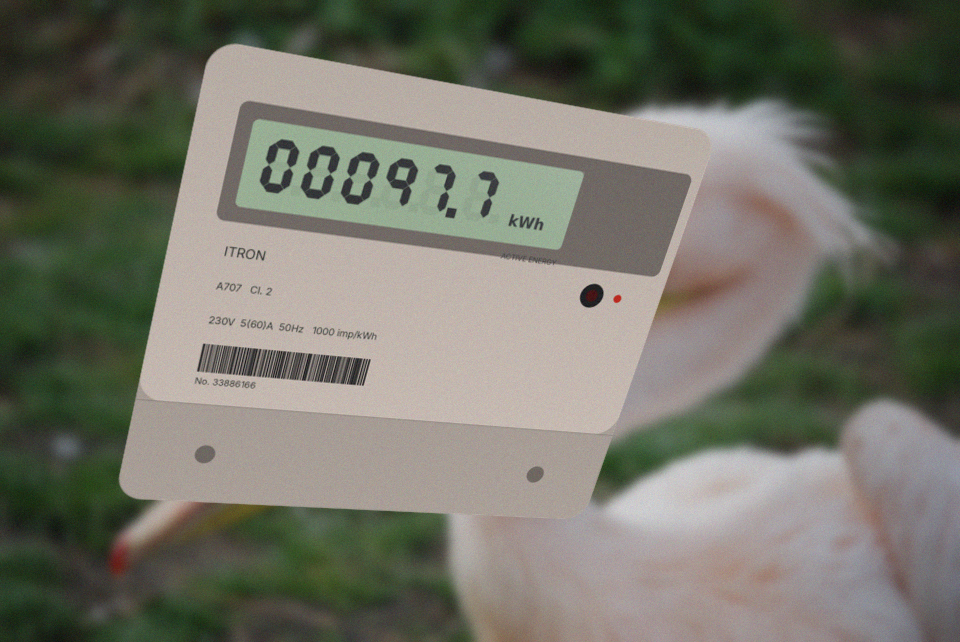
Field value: 97.7 kWh
